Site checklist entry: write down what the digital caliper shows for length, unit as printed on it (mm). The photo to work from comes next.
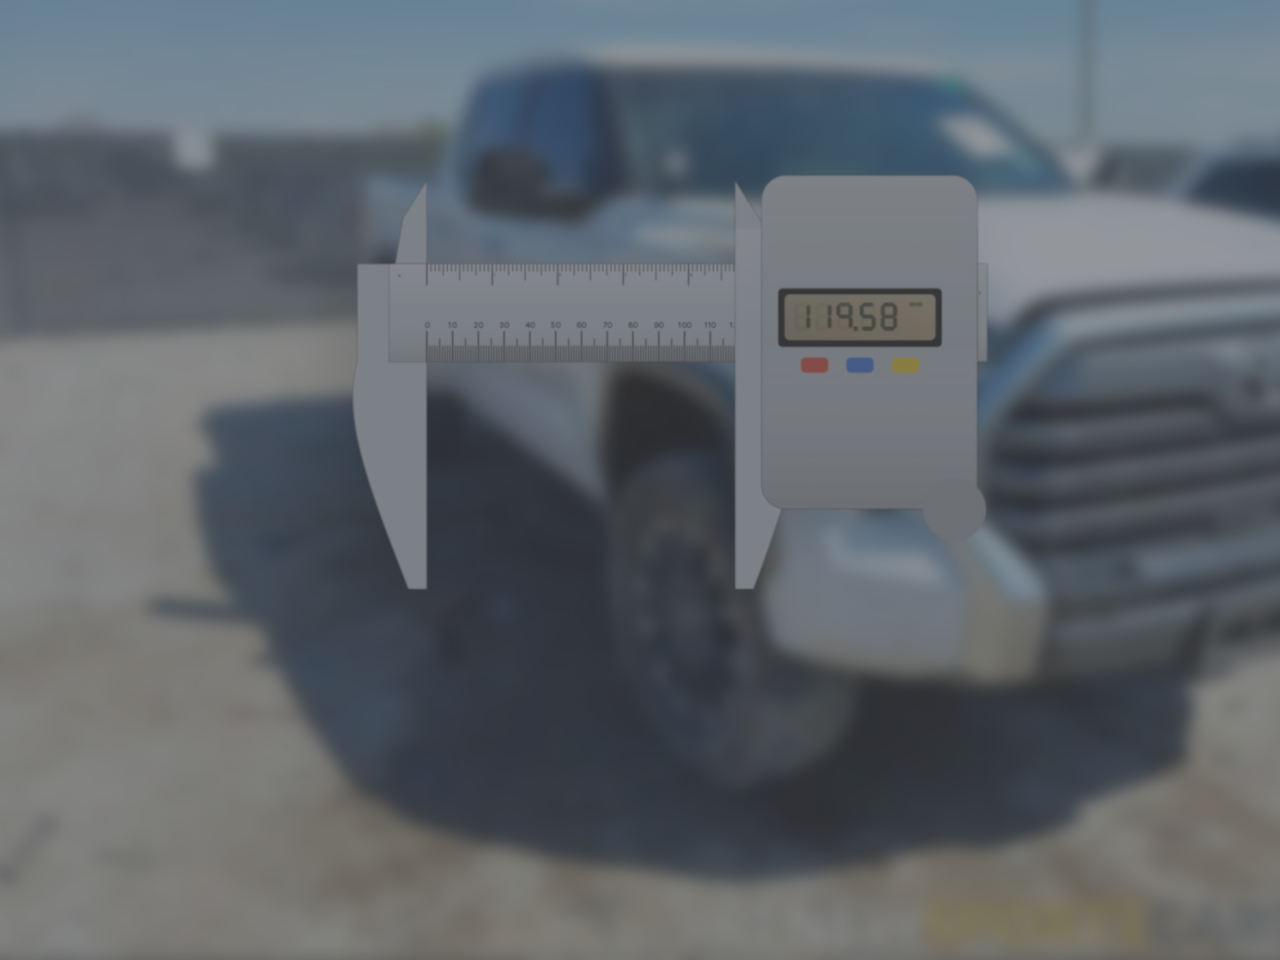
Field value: 119.58 mm
